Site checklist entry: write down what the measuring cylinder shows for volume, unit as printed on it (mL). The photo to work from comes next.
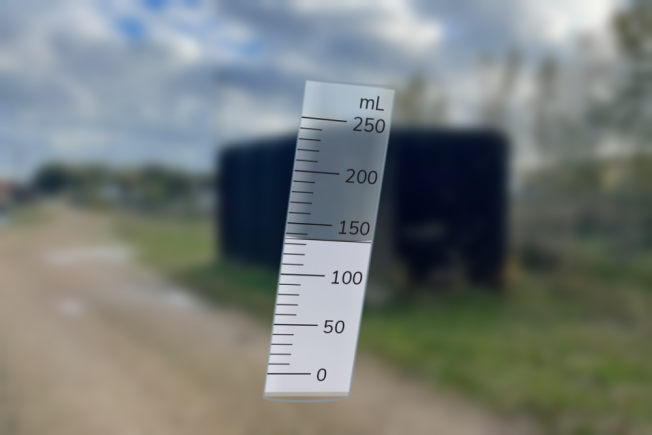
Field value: 135 mL
